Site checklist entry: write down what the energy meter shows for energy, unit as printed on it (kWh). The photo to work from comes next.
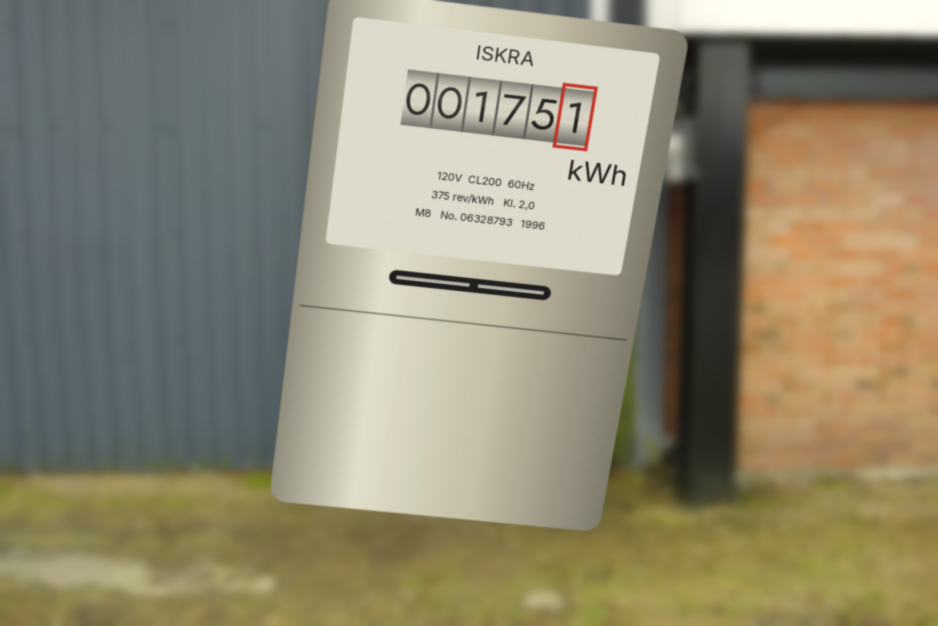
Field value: 175.1 kWh
